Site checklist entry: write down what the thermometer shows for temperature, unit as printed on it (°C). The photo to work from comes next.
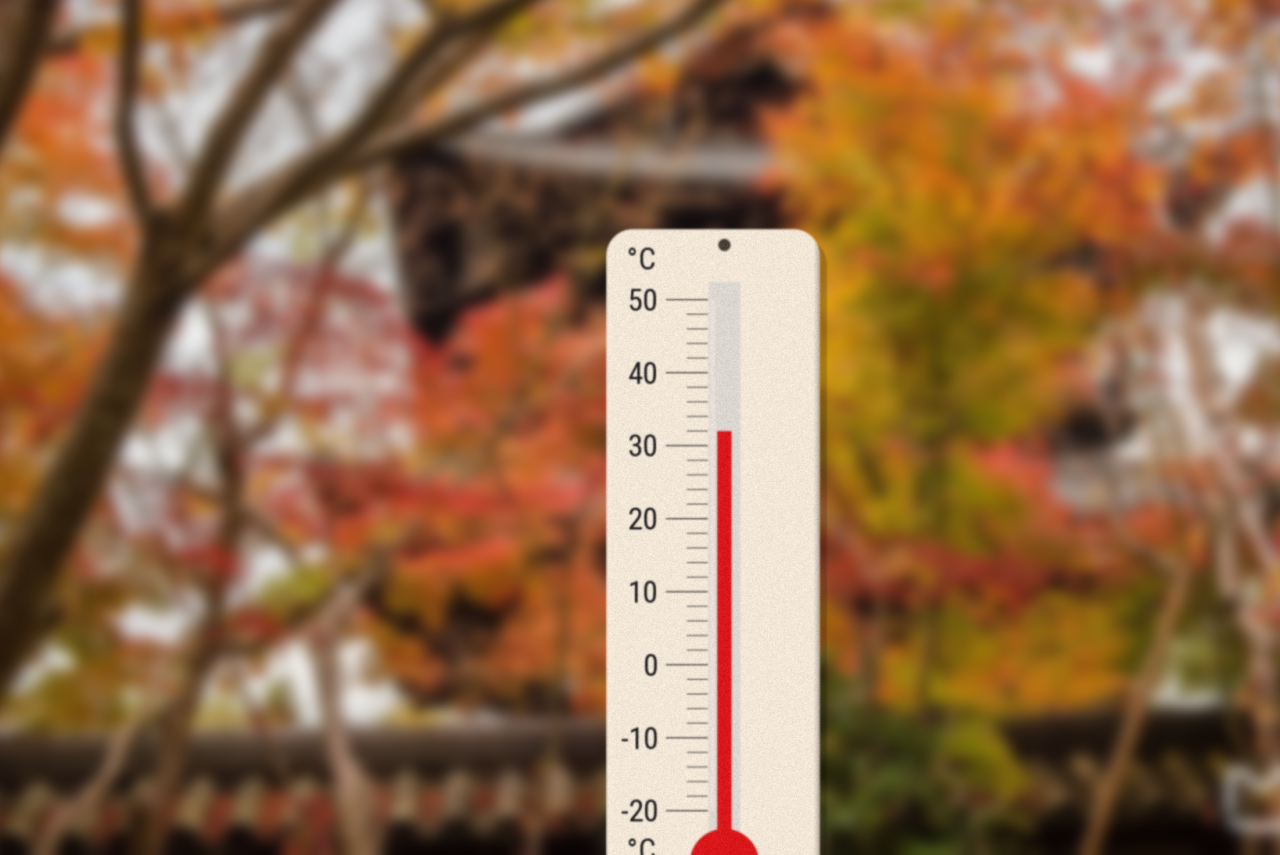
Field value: 32 °C
